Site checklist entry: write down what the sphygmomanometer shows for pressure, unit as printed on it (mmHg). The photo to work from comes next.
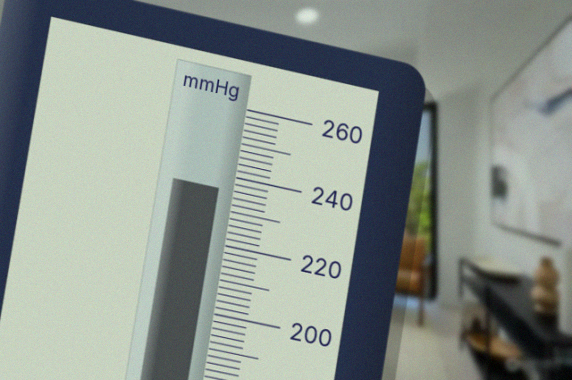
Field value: 236 mmHg
